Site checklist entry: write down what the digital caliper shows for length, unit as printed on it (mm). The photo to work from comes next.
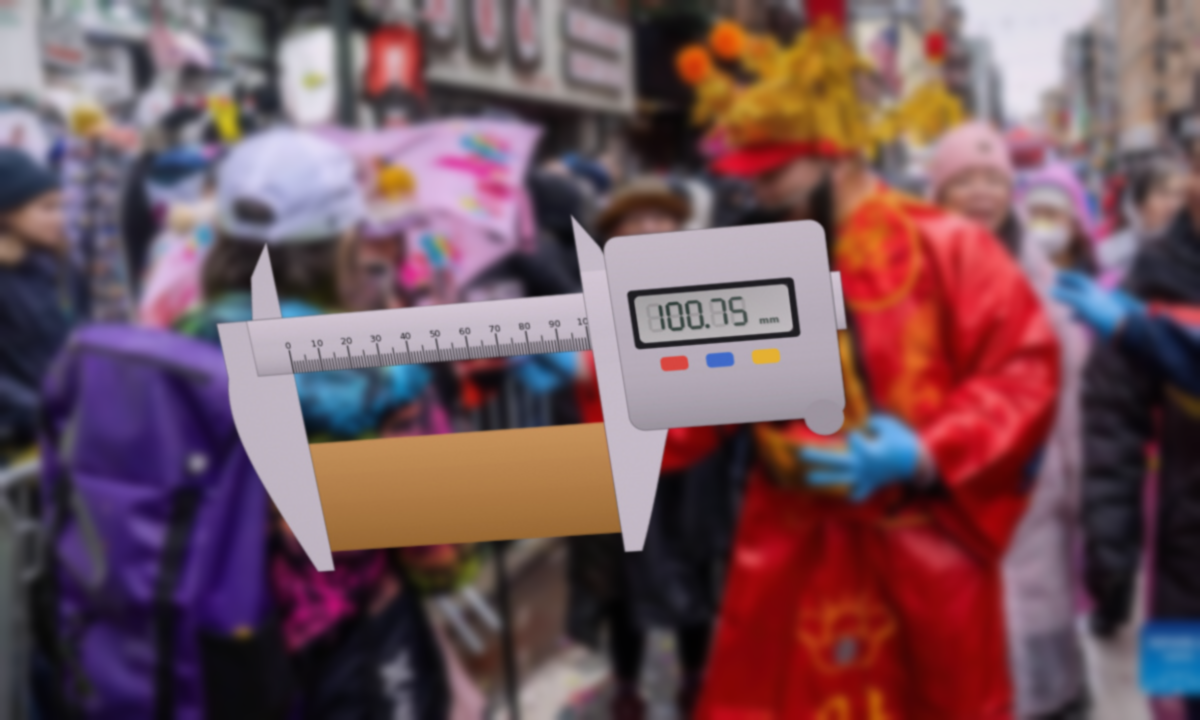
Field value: 100.75 mm
